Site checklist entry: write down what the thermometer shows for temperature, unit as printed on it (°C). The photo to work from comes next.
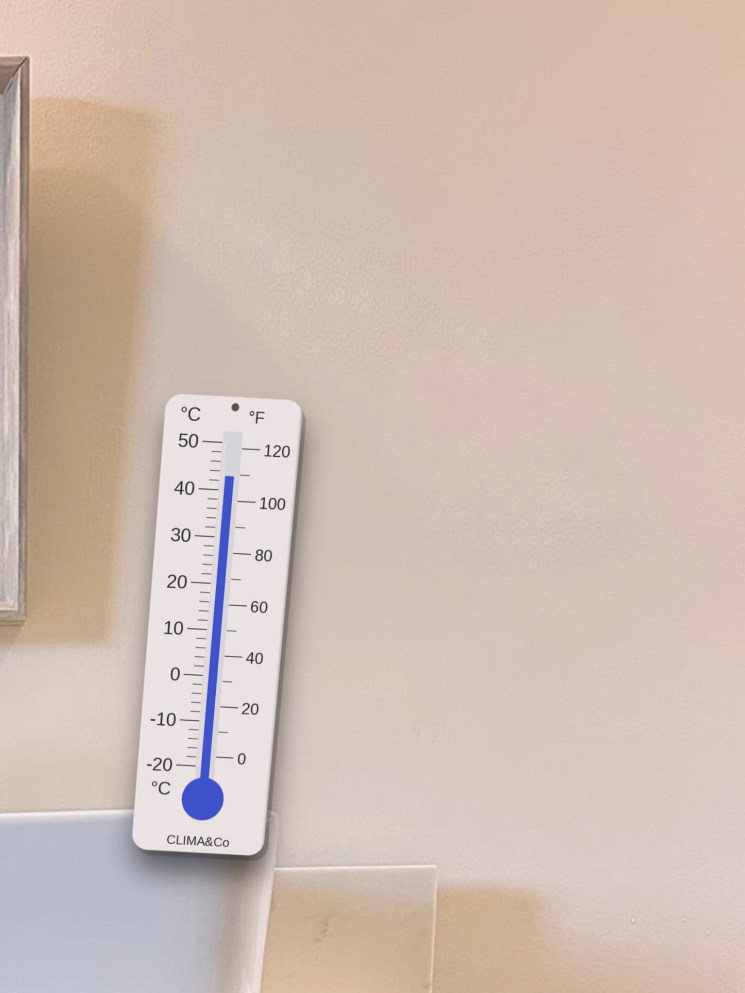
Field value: 43 °C
